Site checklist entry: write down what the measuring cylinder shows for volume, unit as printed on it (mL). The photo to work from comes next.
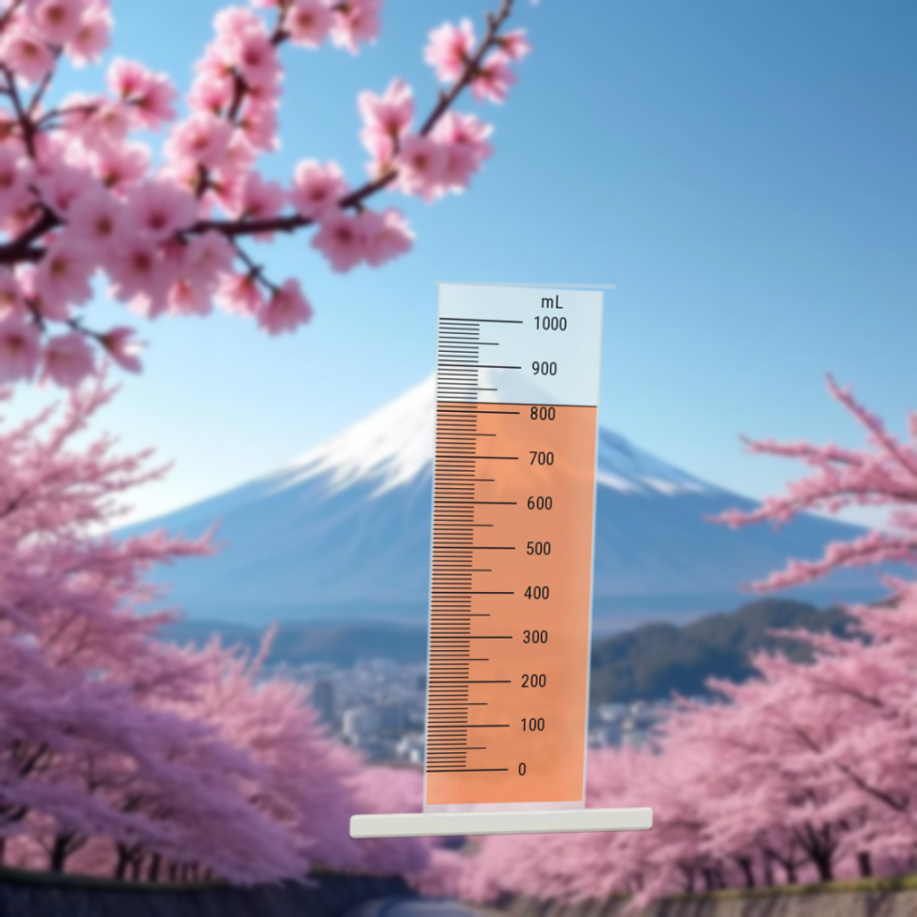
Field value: 820 mL
